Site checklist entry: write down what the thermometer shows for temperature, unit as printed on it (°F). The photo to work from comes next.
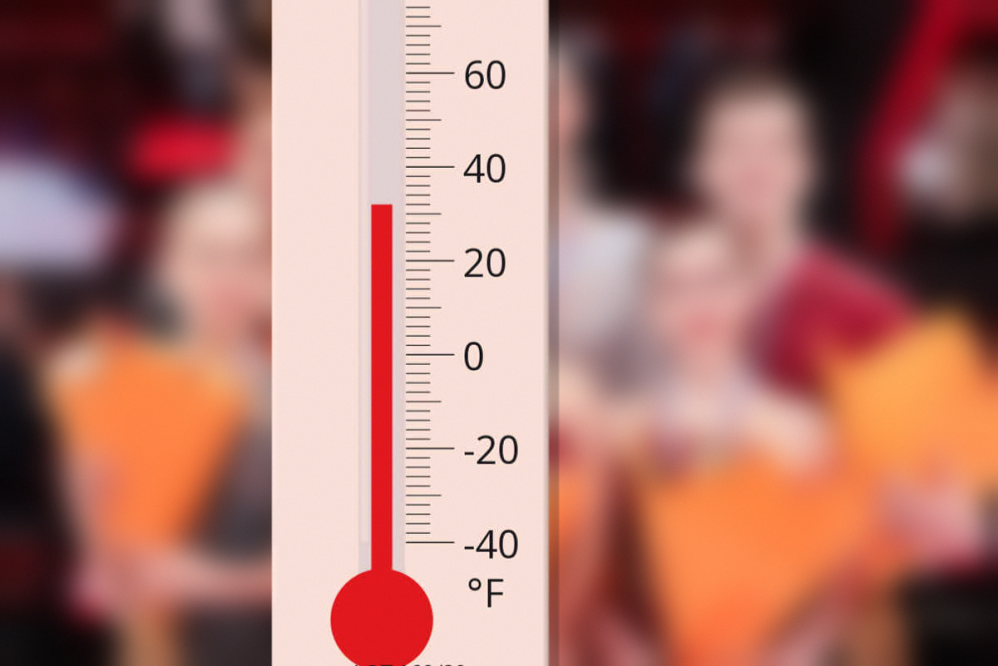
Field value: 32 °F
